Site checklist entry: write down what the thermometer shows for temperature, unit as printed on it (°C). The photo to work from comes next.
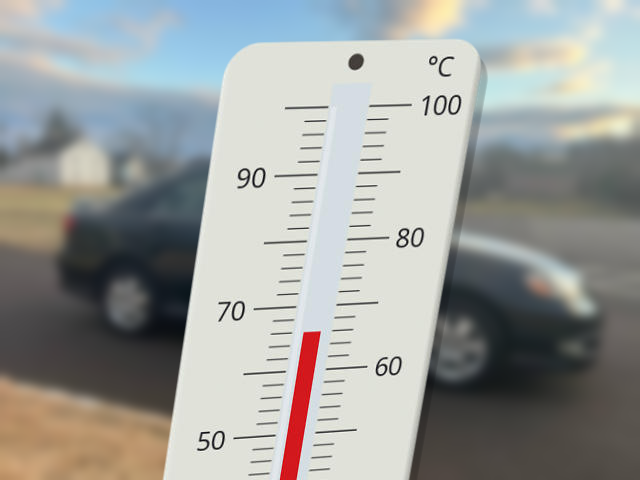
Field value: 66 °C
